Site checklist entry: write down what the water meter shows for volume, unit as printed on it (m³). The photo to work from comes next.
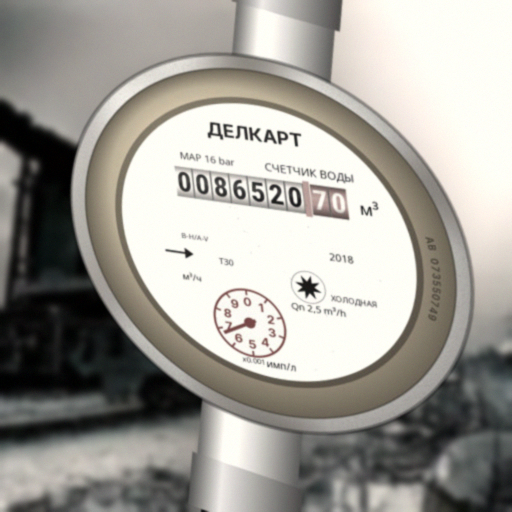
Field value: 86520.706 m³
